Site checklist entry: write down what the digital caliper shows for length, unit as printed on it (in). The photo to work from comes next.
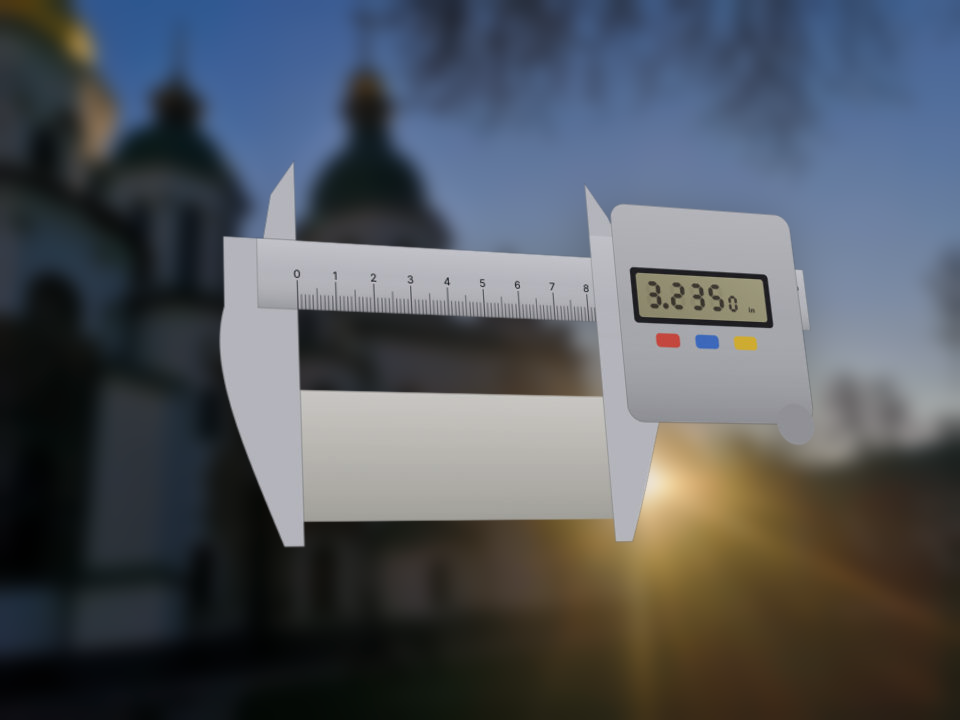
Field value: 3.2350 in
